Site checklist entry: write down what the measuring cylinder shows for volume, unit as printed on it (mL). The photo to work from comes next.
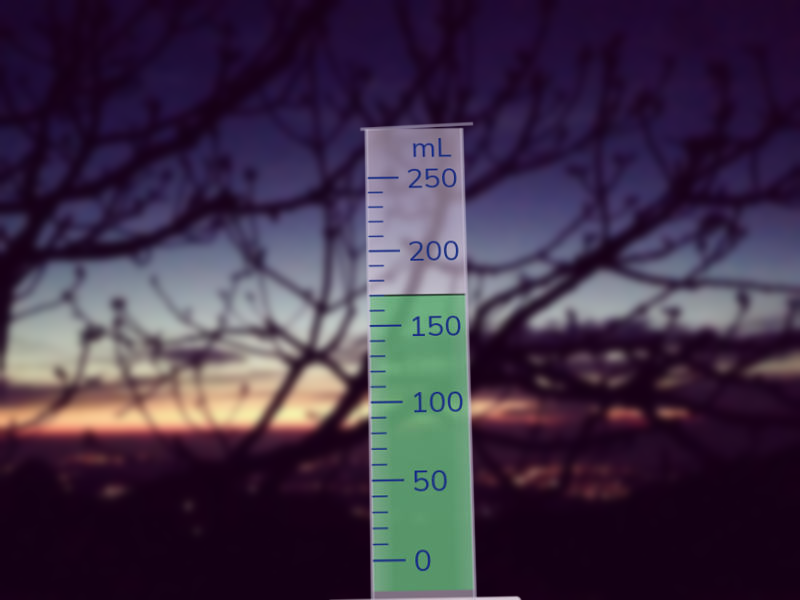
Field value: 170 mL
